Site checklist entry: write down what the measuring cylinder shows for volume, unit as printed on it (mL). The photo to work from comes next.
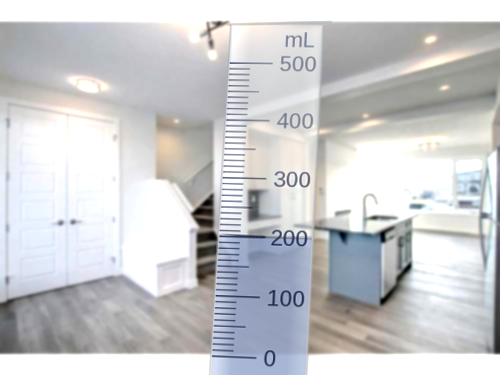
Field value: 200 mL
